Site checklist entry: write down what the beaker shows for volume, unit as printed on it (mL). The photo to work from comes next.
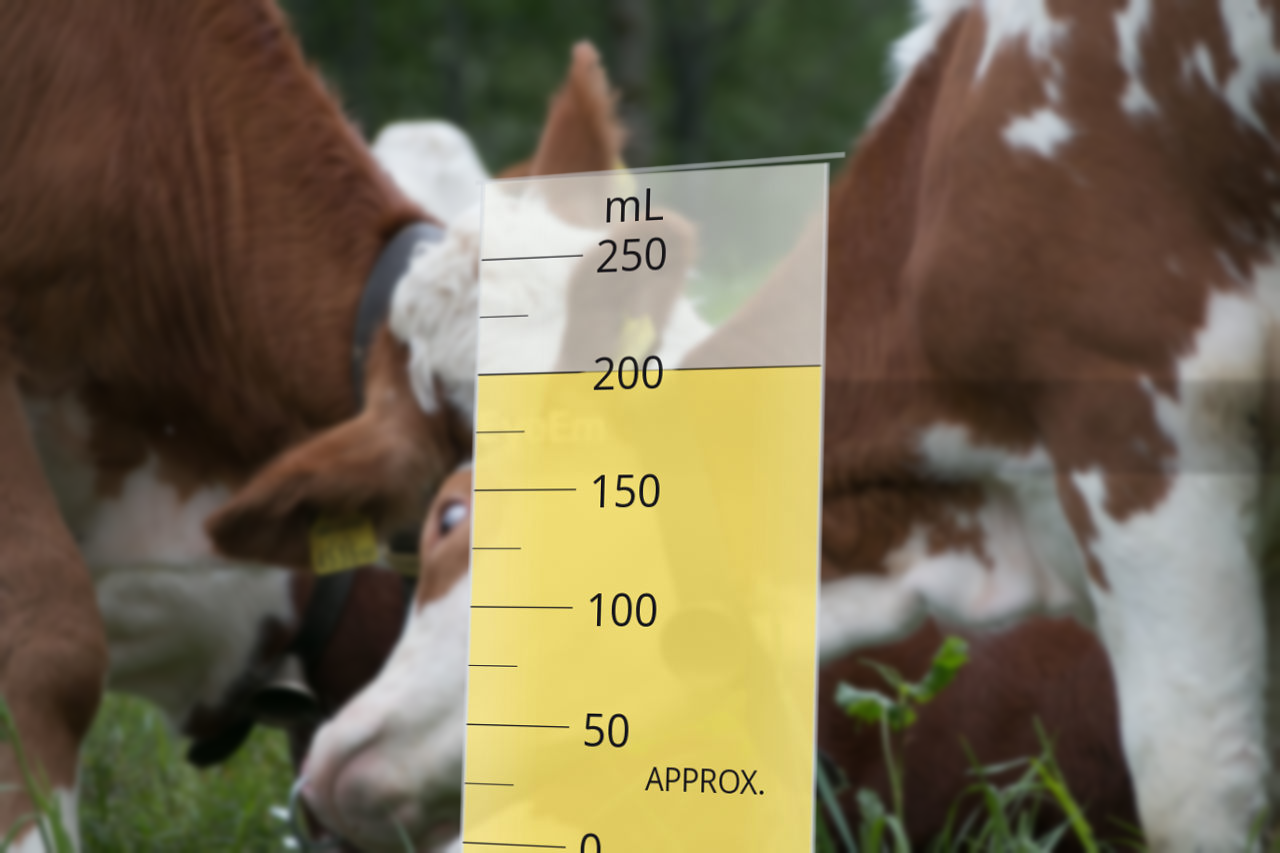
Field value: 200 mL
